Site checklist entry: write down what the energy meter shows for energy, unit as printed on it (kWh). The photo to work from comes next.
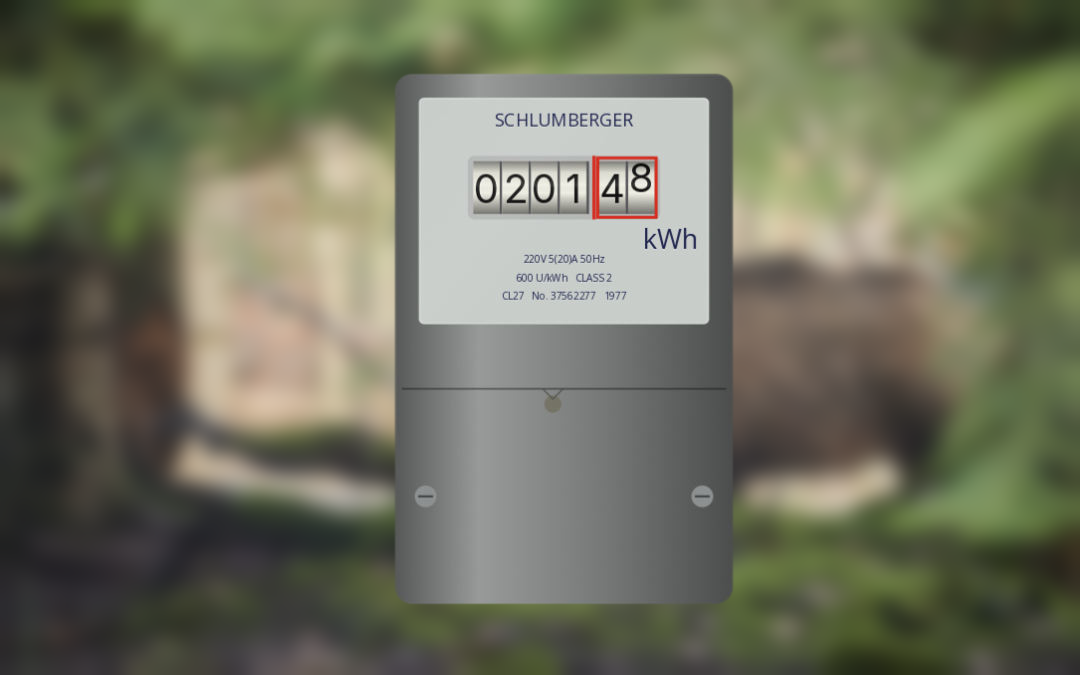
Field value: 201.48 kWh
